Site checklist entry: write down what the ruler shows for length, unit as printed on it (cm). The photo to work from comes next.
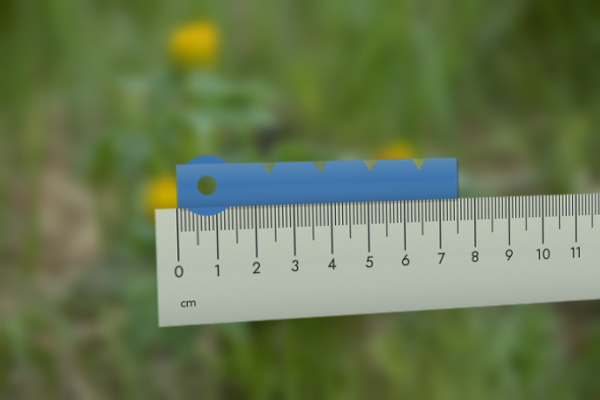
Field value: 7.5 cm
